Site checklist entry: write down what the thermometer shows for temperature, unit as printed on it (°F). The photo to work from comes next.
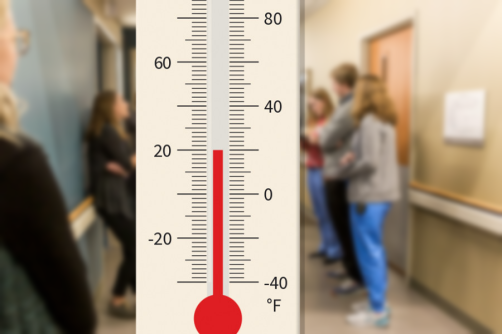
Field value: 20 °F
